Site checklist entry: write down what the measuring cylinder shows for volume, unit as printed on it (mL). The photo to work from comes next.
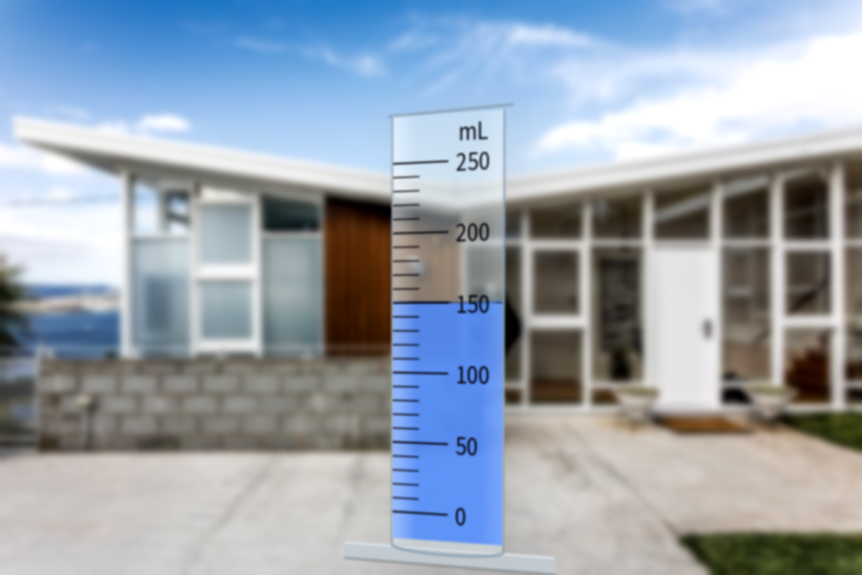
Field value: 150 mL
